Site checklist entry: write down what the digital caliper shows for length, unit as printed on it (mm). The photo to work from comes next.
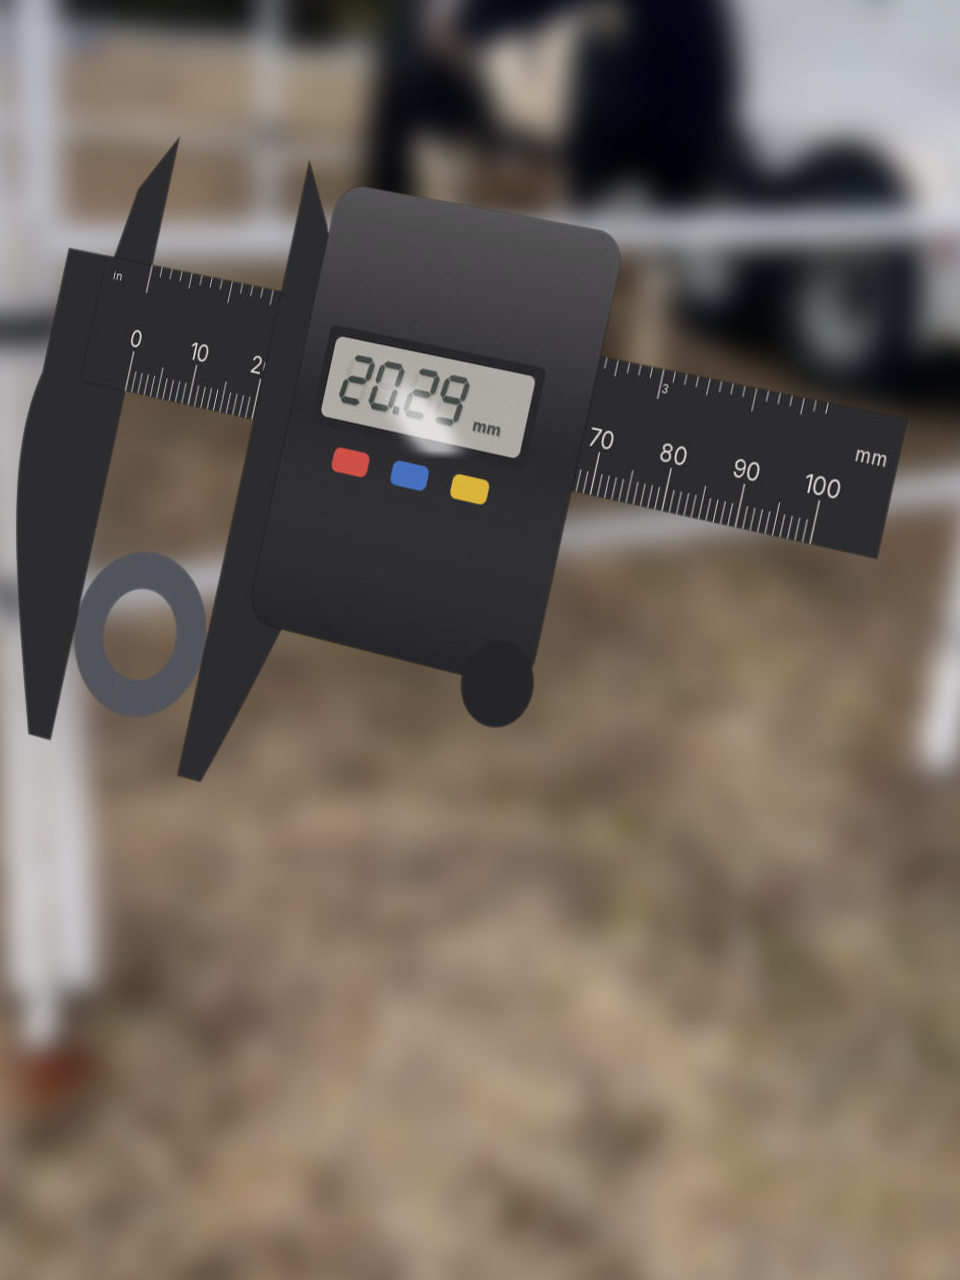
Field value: 20.29 mm
